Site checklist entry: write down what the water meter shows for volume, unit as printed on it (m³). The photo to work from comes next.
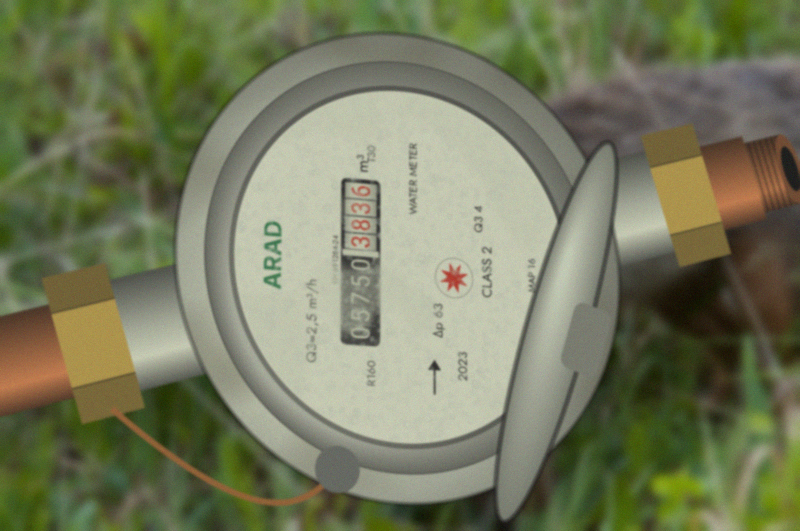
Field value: 5750.3836 m³
